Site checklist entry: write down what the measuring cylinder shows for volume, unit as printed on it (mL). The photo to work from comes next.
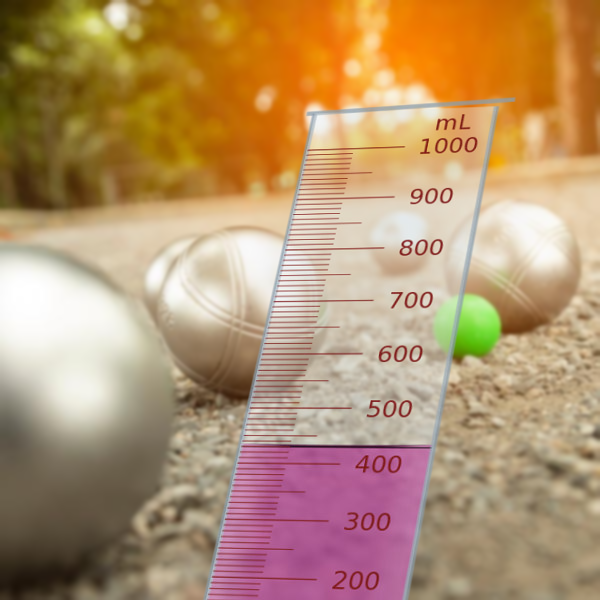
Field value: 430 mL
